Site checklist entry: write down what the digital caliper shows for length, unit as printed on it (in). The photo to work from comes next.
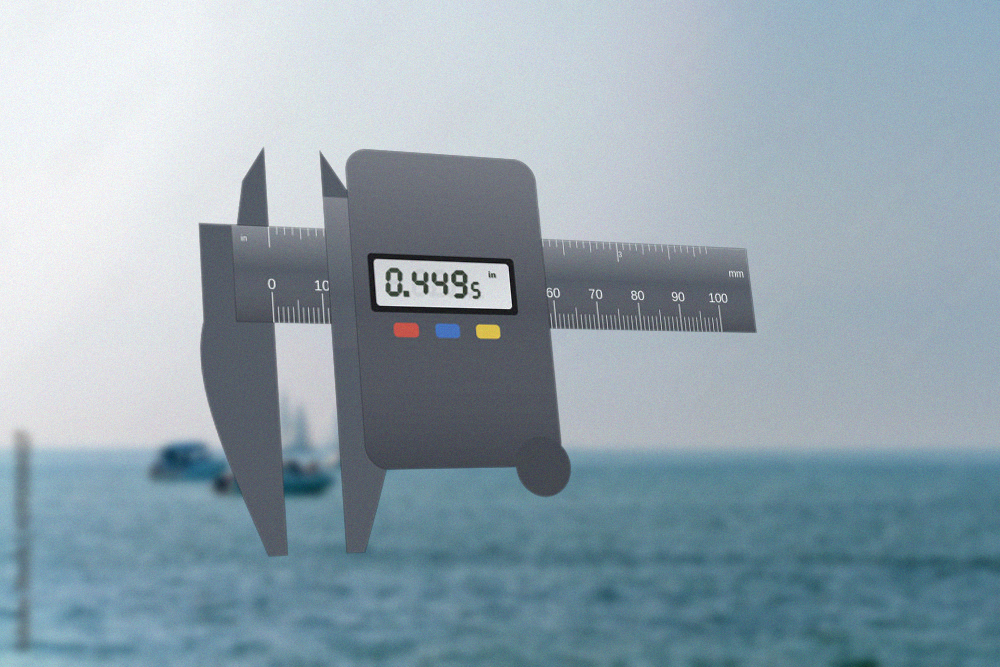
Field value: 0.4495 in
